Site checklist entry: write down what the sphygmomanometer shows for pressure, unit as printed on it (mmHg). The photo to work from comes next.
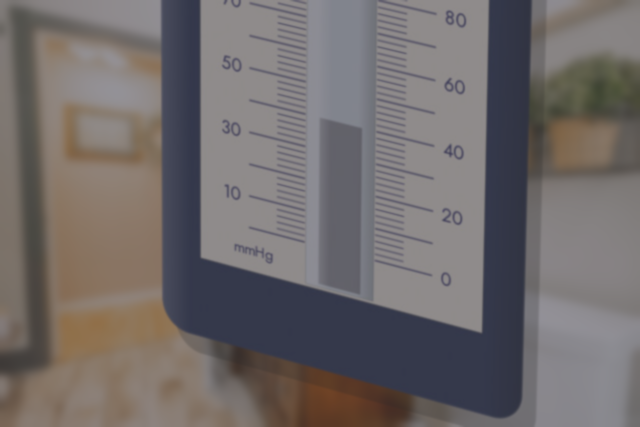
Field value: 40 mmHg
